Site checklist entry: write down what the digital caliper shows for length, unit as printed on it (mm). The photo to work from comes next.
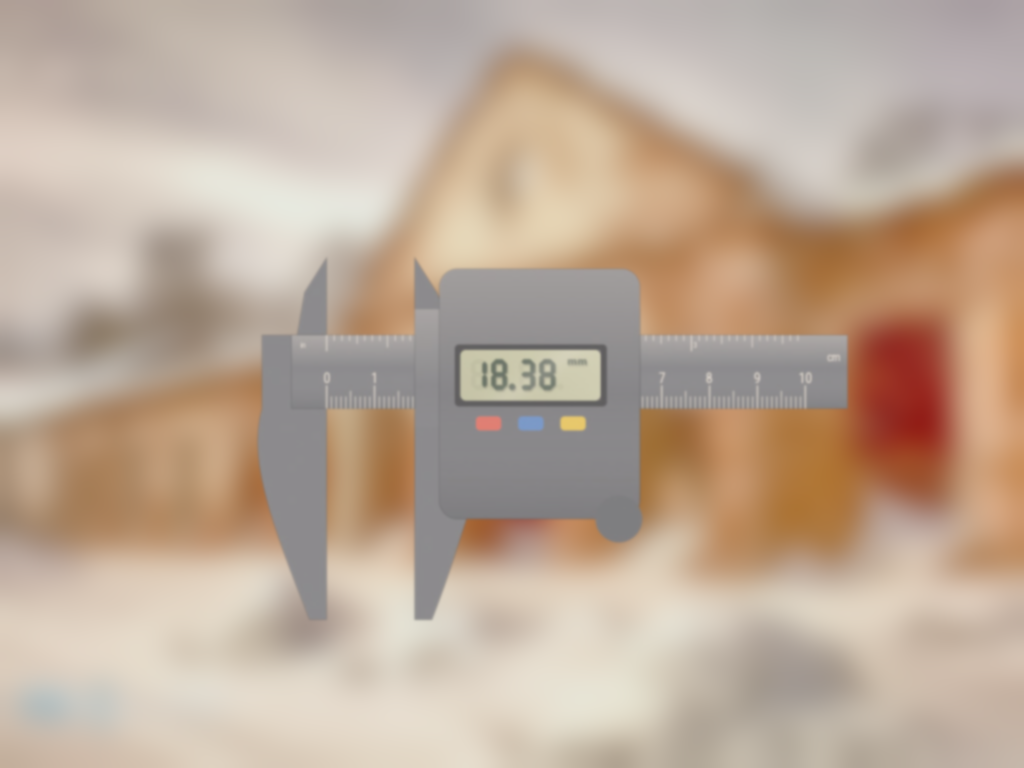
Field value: 18.38 mm
